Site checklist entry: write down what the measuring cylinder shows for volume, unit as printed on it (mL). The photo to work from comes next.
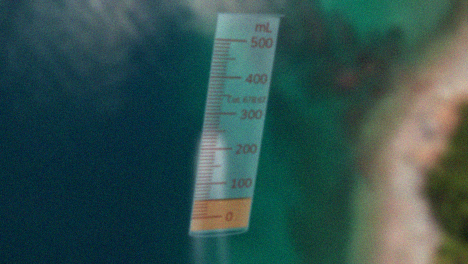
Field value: 50 mL
